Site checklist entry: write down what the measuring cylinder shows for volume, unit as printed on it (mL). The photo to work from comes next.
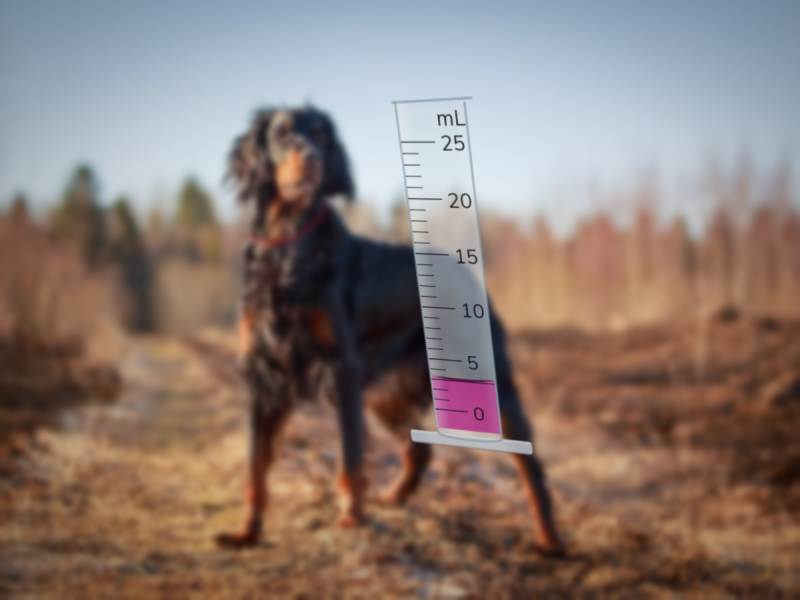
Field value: 3 mL
